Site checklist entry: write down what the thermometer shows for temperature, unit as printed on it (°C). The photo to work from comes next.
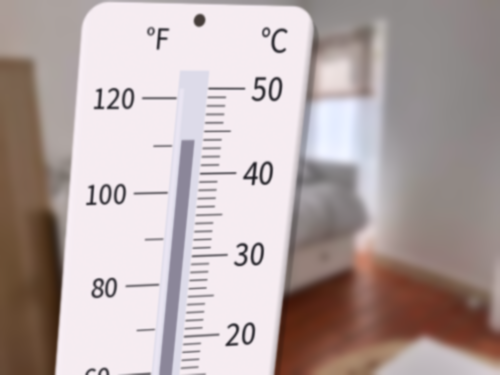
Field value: 44 °C
